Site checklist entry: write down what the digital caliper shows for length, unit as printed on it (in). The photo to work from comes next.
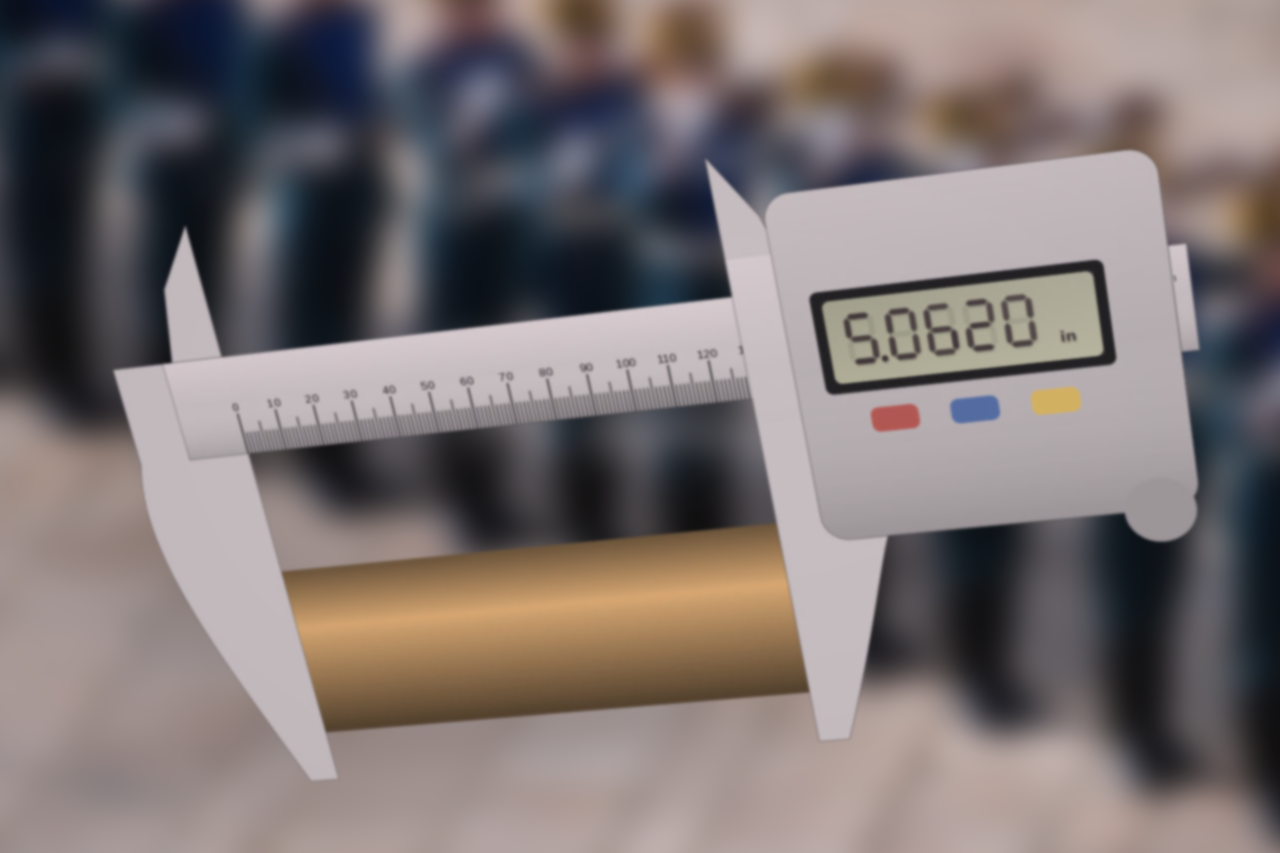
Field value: 5.0620 in
